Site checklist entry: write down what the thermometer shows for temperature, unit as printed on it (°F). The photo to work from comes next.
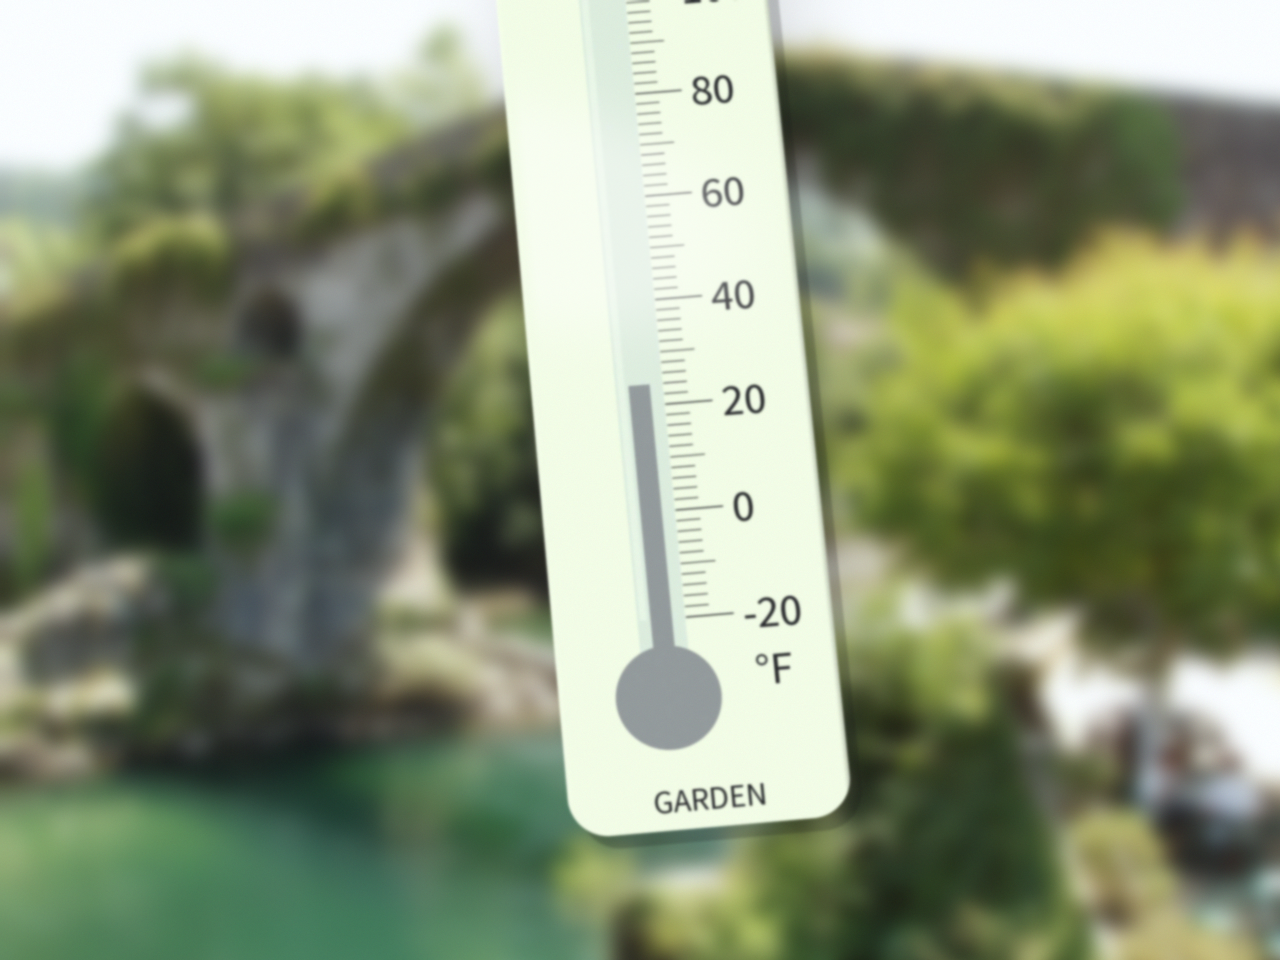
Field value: 24 °F
